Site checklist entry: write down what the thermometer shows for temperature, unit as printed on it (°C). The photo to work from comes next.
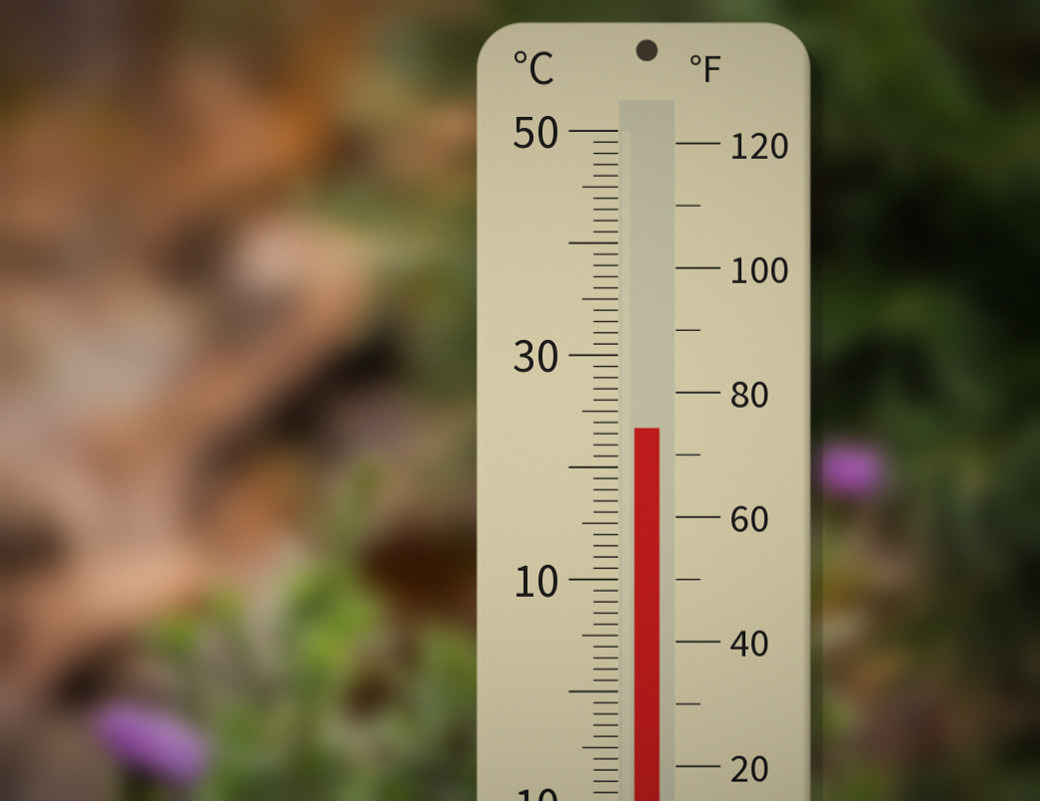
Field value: 23.5 °C
